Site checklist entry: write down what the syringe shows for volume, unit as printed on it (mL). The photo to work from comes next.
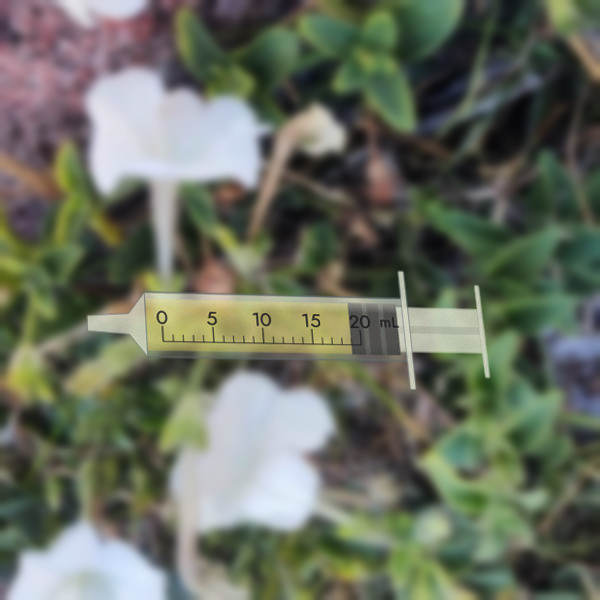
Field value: 19 mL
